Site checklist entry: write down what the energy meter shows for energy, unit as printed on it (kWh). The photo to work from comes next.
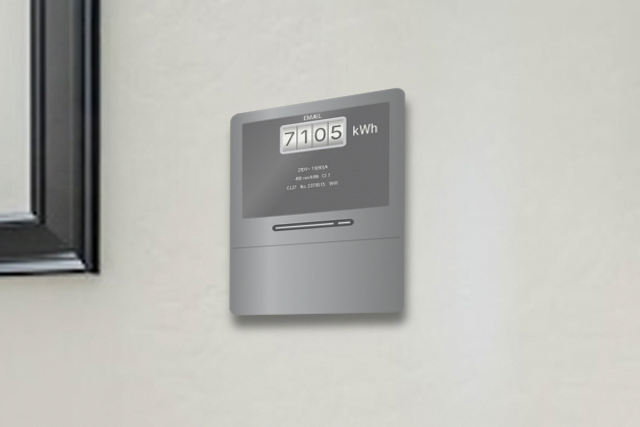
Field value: 7105 kWh
